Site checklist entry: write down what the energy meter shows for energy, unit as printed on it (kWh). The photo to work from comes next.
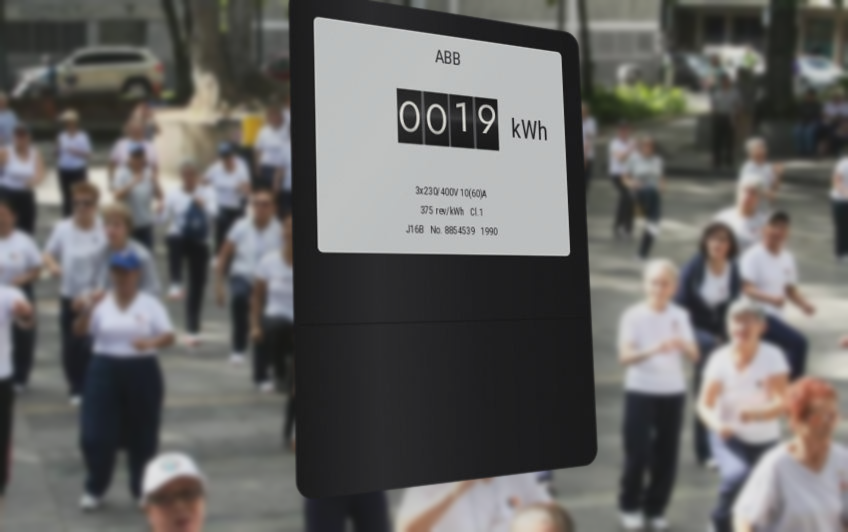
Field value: 19 kWh
